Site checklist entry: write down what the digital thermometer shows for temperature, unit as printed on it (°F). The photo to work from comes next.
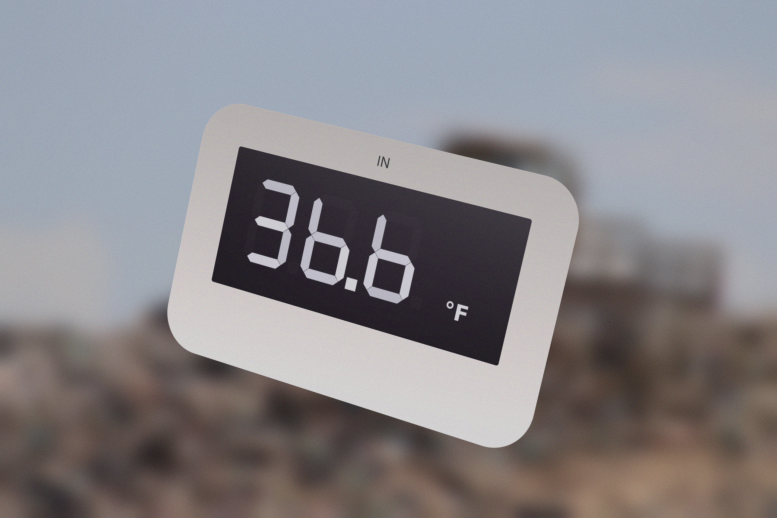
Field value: 36.6 °F
